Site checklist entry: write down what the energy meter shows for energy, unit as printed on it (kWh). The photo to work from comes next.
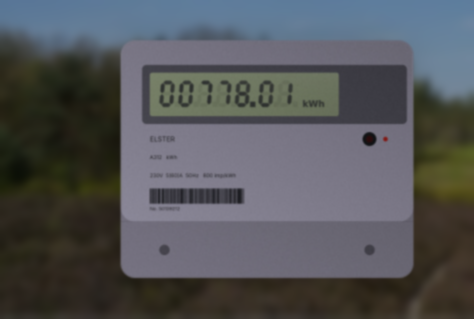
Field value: 778.01 kWh
